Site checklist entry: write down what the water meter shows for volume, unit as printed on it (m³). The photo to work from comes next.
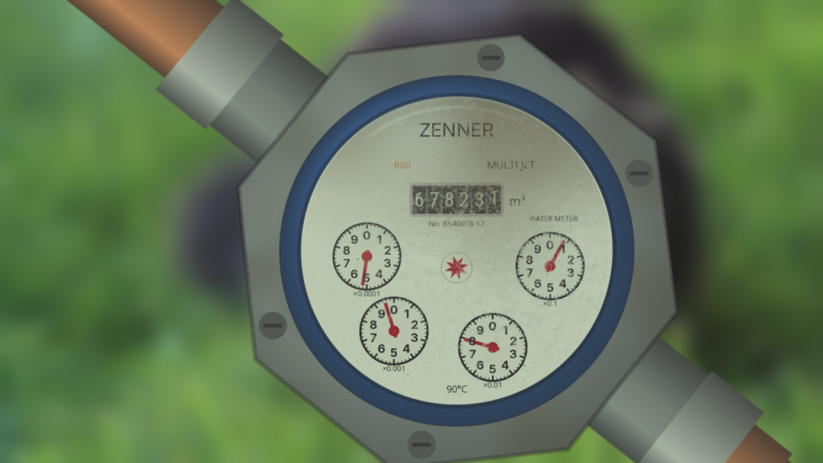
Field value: 678231.0795 m³
